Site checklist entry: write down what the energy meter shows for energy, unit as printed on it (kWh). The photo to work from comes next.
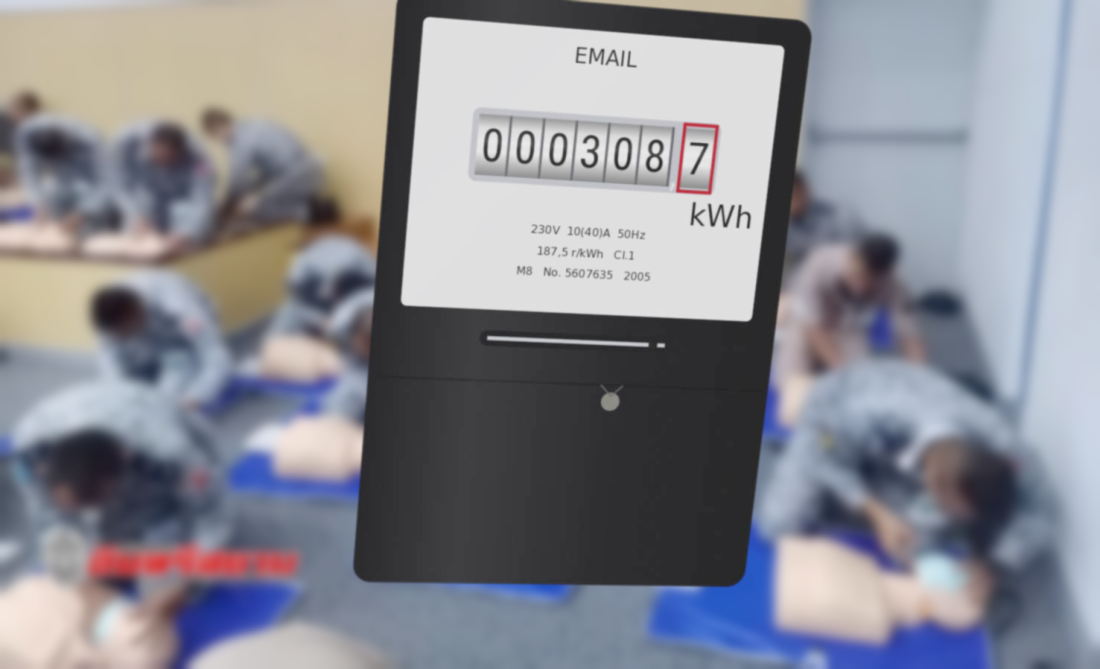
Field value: 308.7 kWh
